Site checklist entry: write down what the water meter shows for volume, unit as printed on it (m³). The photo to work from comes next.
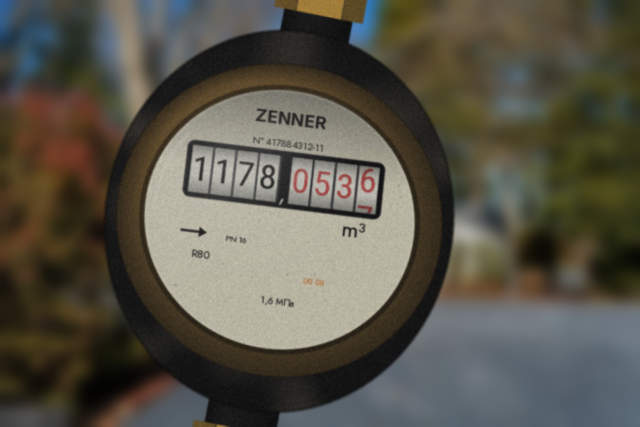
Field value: 1178.0536 m³
